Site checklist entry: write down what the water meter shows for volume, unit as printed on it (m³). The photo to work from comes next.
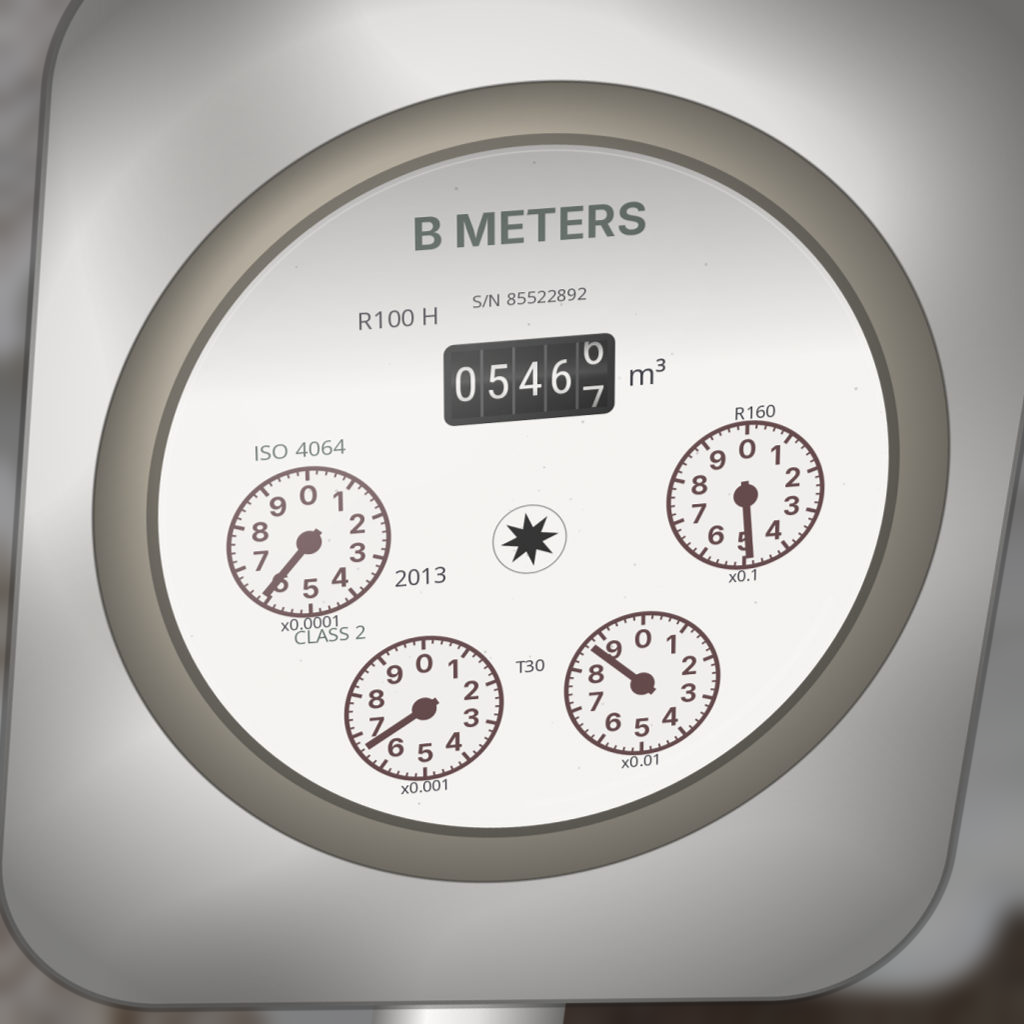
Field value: 5466.4866 m³
